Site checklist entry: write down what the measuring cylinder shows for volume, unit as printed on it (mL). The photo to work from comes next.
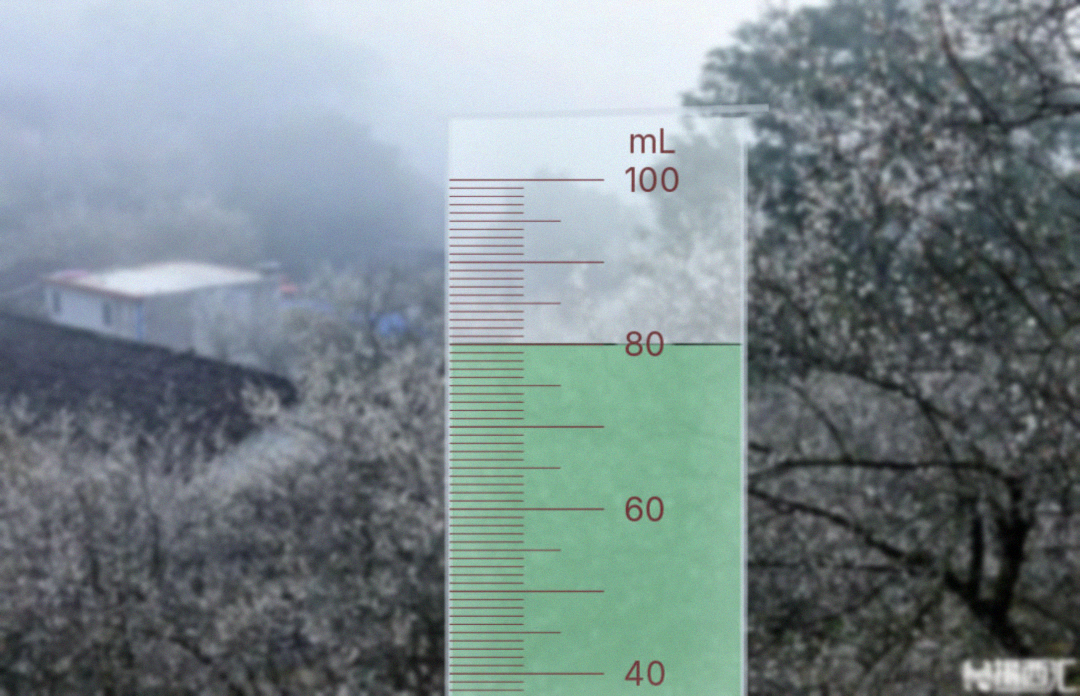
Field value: 80 mL
